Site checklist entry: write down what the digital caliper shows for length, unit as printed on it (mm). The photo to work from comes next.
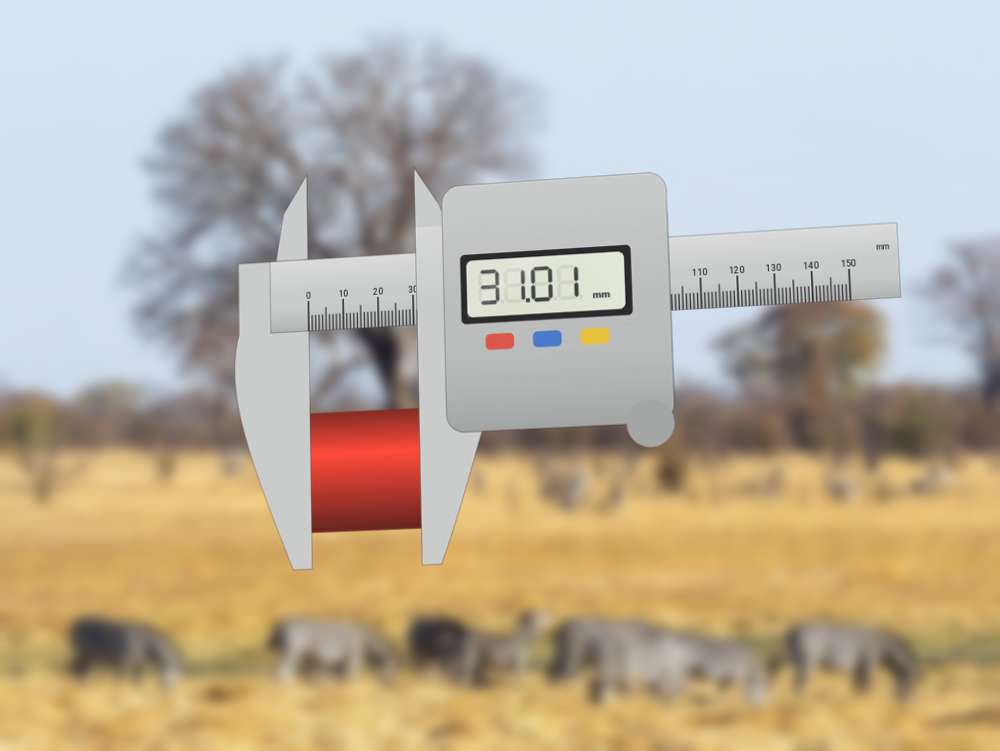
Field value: 31.01 mm
